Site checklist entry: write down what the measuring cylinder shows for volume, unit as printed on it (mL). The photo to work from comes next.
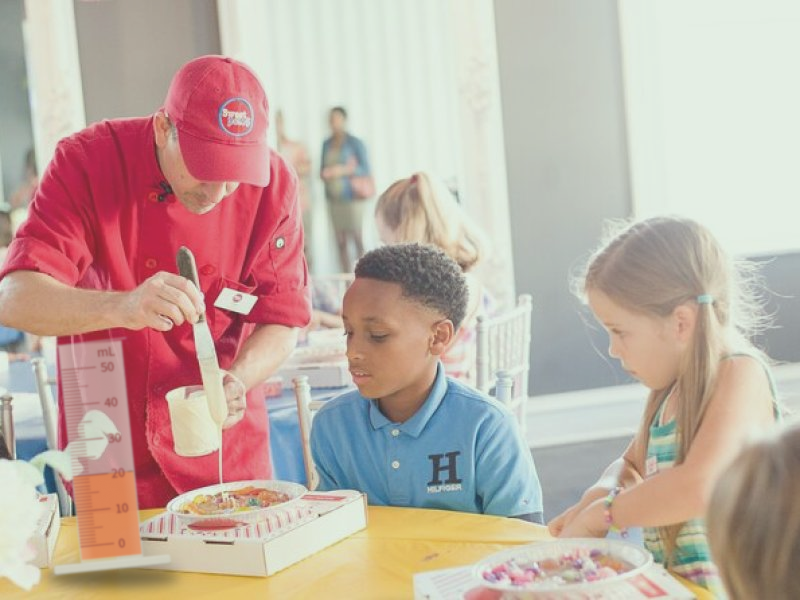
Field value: 20 mL
